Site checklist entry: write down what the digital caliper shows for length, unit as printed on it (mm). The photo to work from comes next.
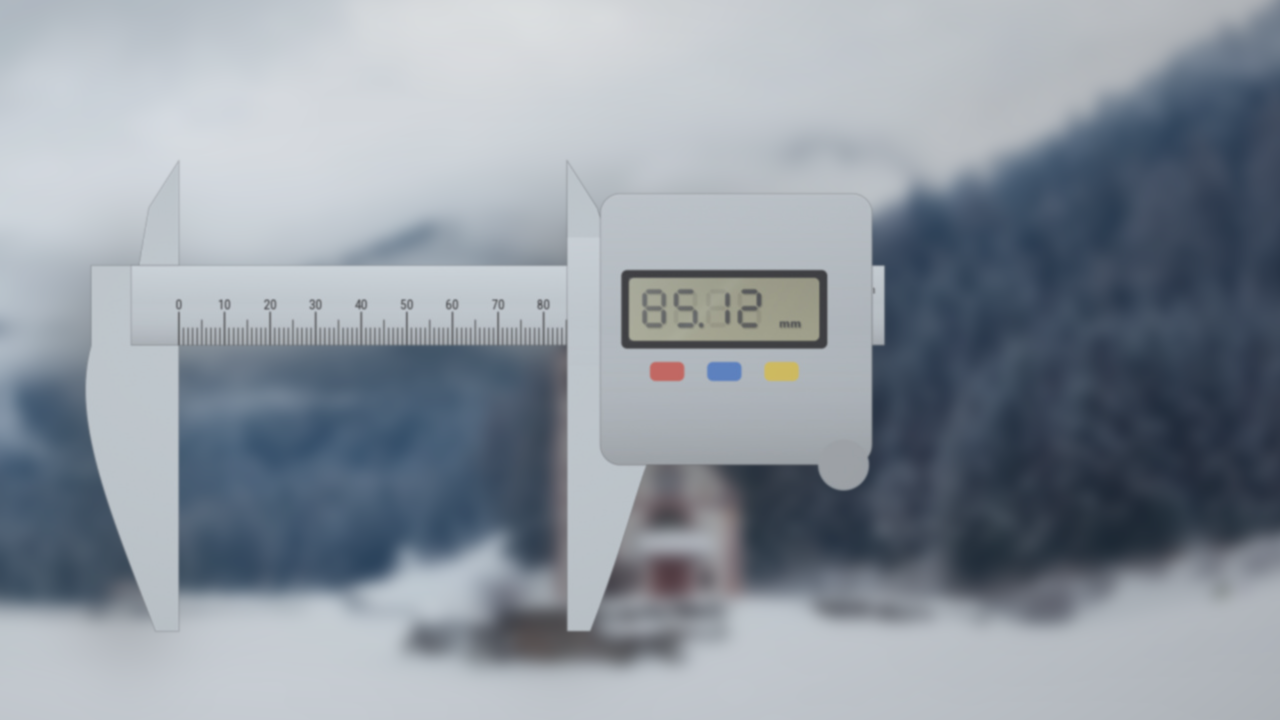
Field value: 85.12 mm
